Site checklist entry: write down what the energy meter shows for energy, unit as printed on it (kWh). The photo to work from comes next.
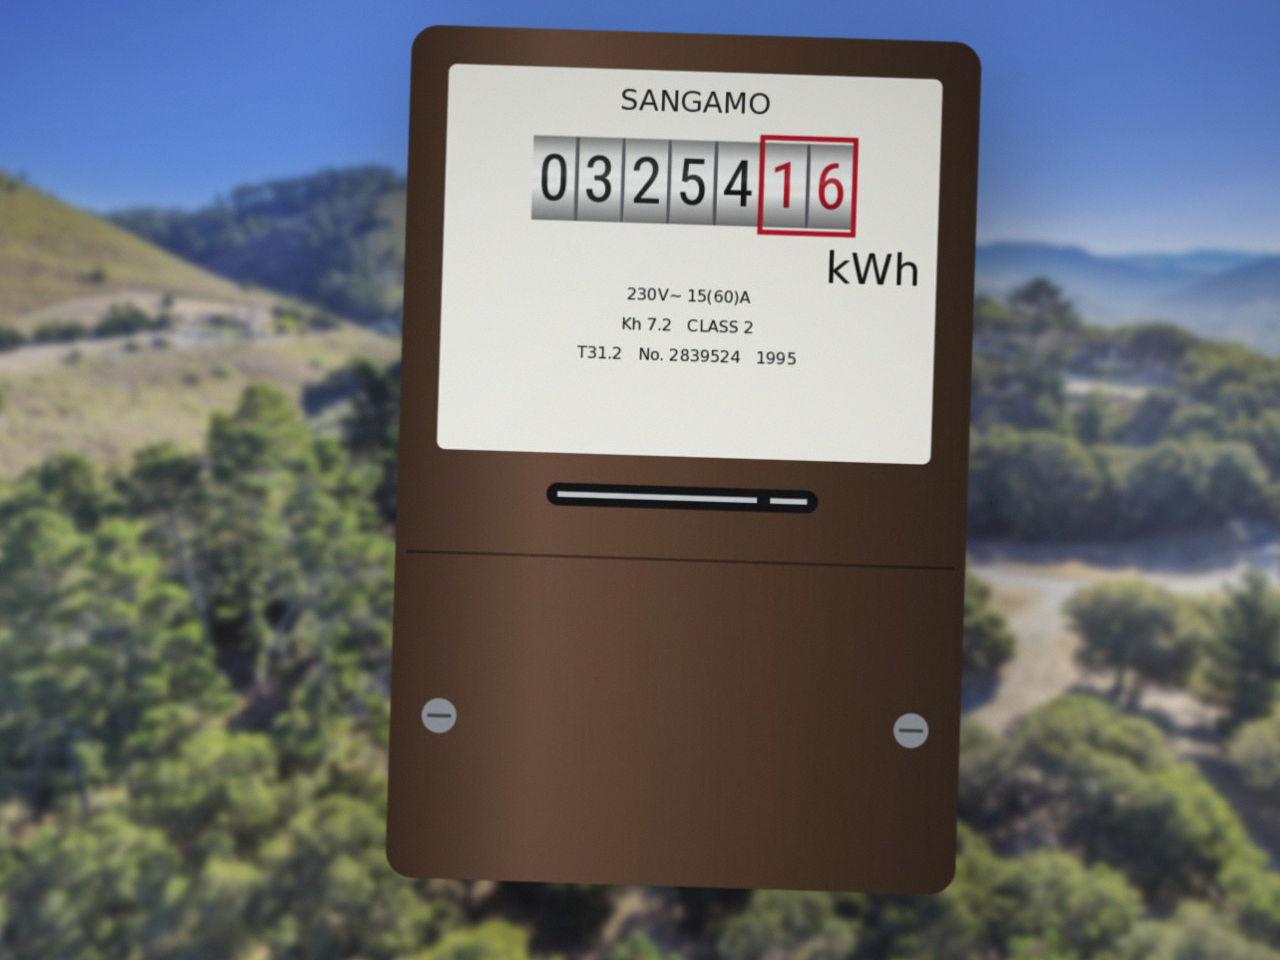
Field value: 3254.16 kWh
